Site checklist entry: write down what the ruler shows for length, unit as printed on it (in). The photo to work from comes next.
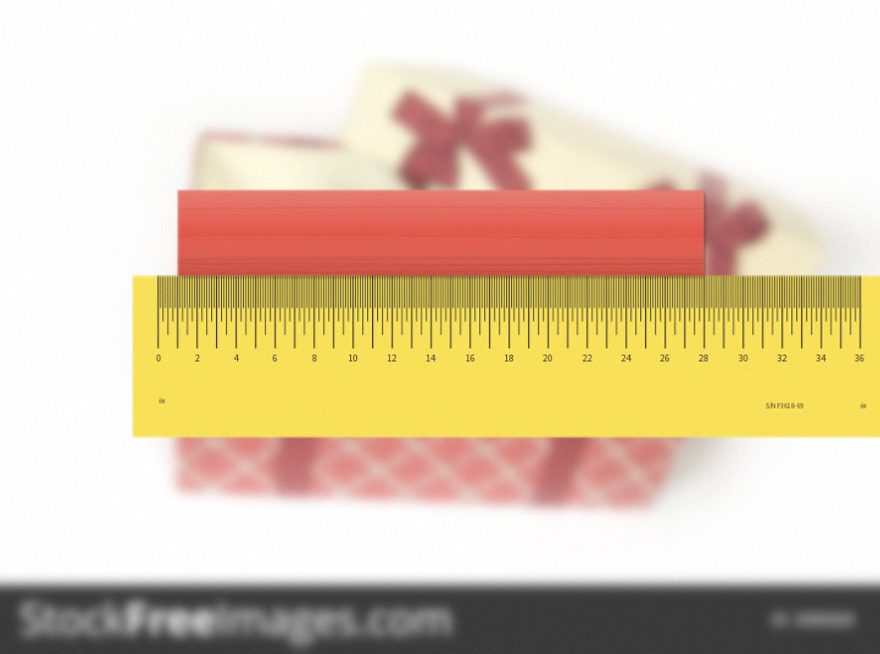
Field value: 27 in
